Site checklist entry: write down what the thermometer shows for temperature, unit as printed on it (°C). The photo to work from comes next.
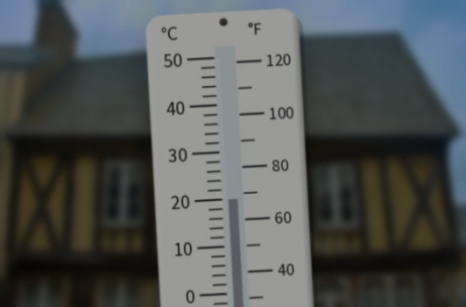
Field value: 20 °C
